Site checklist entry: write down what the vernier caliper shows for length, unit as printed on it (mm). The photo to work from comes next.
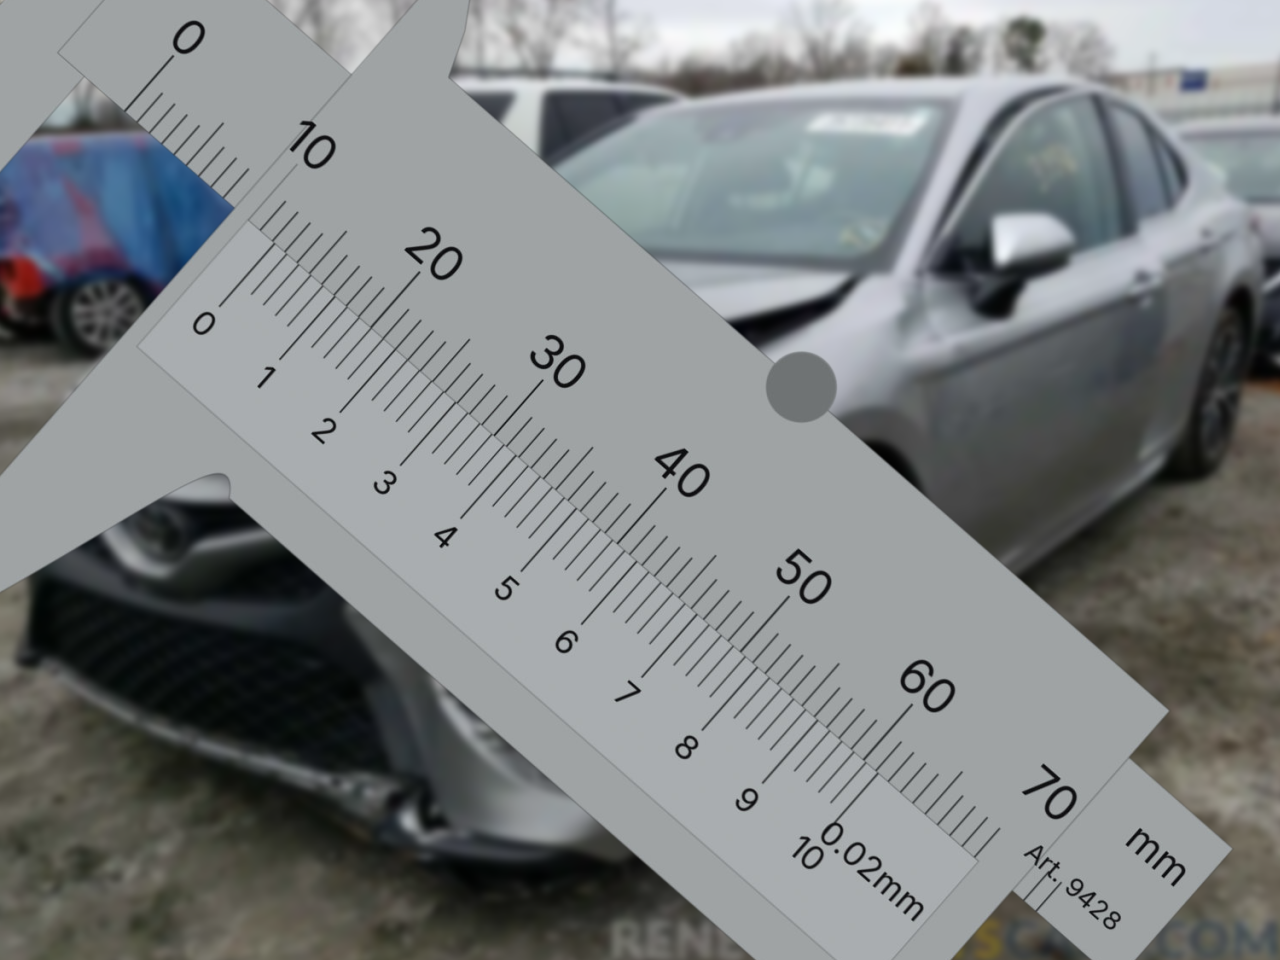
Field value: 12.2 mm
